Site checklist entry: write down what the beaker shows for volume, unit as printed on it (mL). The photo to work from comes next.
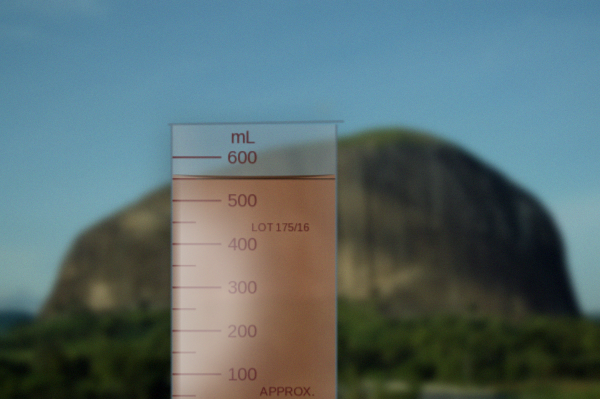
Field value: 550 mL
